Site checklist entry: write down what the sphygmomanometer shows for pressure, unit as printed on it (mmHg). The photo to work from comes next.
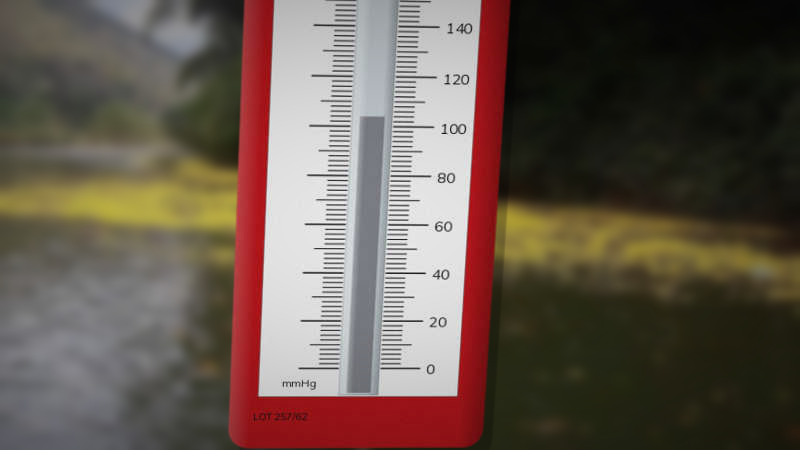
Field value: 104 mmHg
